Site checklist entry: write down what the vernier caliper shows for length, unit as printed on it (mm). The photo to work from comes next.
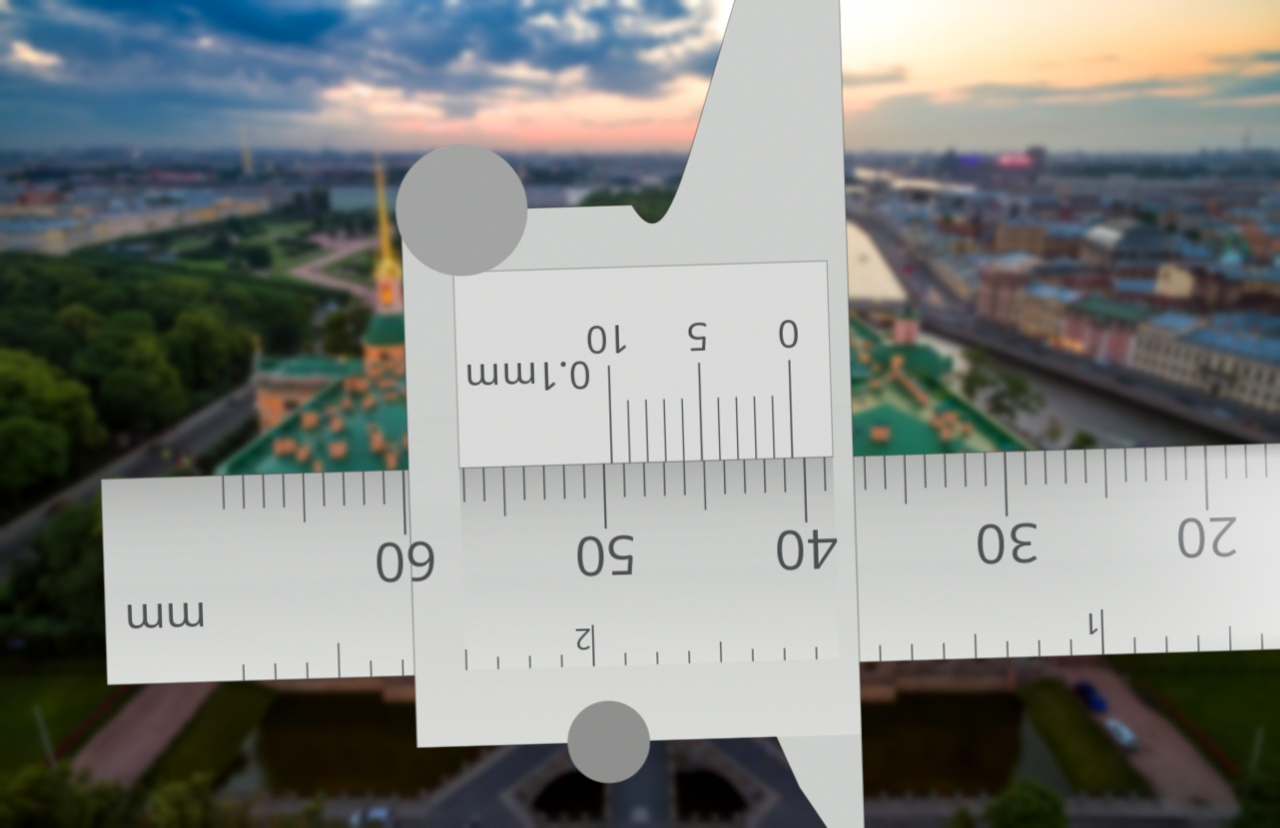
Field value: 40.6 mm
